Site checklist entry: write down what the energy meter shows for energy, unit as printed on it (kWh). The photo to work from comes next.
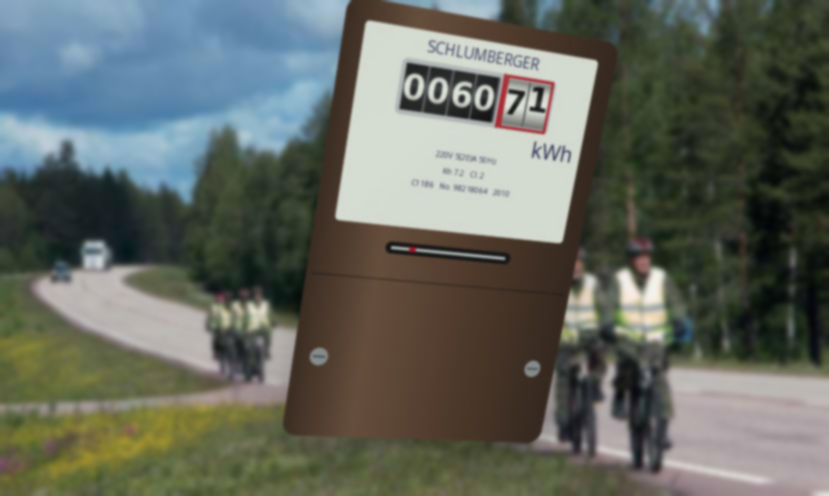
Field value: 60.71 kWh
